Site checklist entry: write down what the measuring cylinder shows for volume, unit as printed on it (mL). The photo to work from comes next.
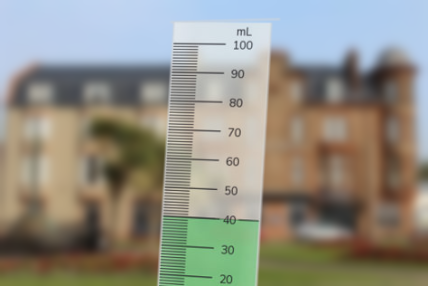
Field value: 40 mL
